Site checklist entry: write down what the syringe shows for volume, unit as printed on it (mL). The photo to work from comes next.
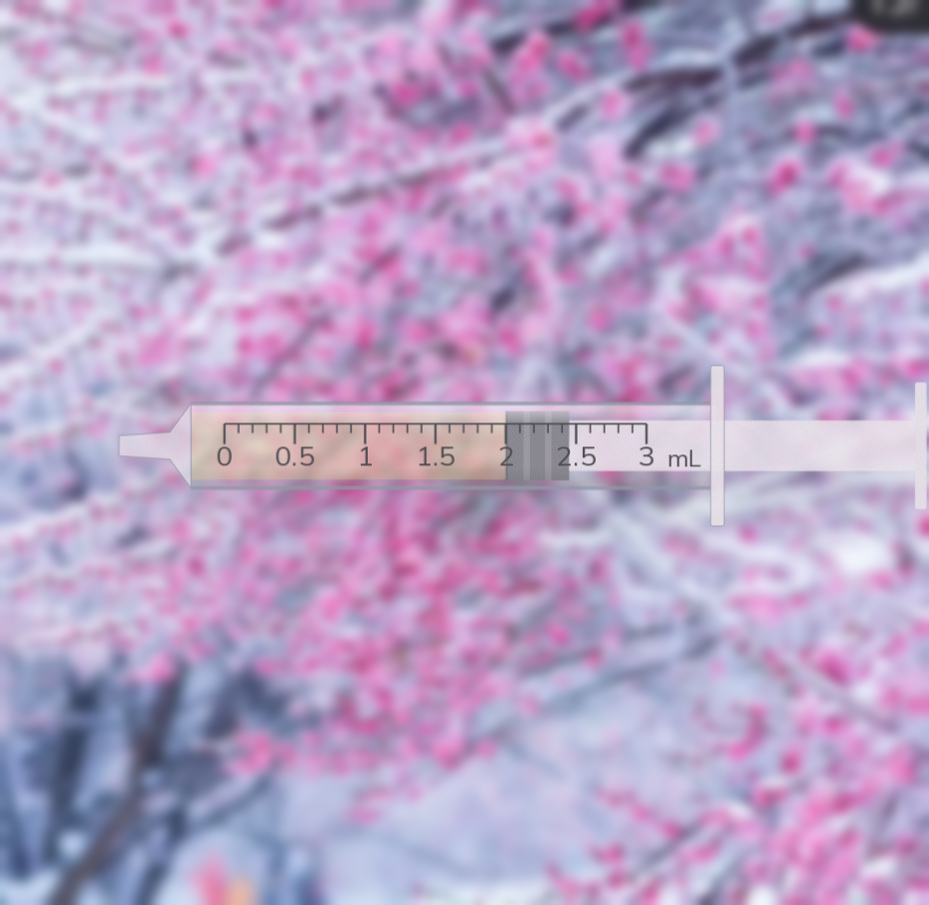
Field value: 2 mL
